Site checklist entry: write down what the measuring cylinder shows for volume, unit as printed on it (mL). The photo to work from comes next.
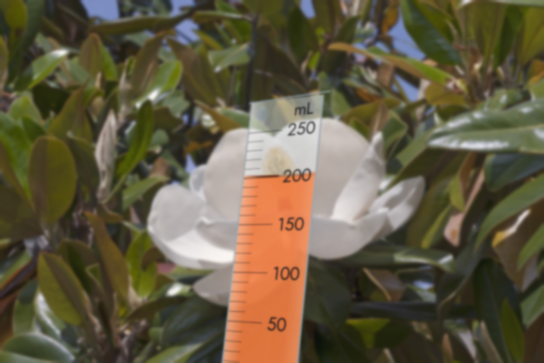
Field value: 200 mL
